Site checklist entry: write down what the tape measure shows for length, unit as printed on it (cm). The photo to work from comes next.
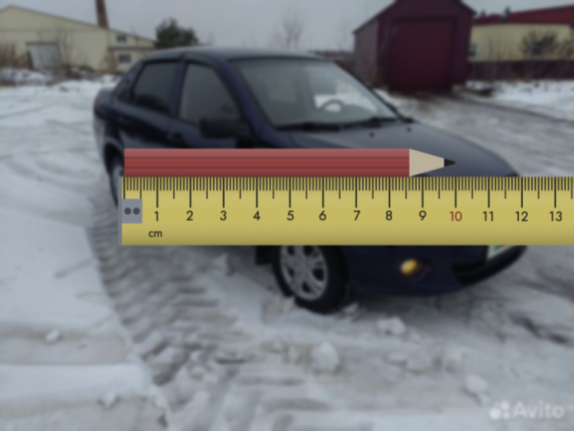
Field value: 10 cm
